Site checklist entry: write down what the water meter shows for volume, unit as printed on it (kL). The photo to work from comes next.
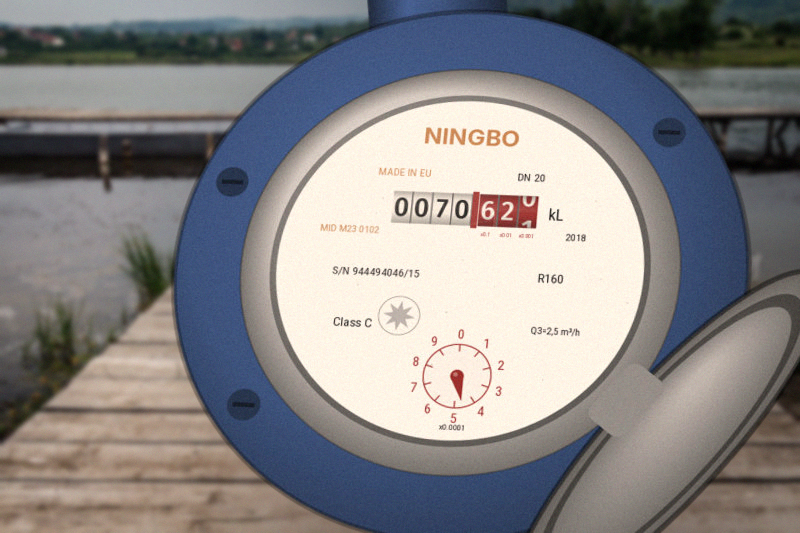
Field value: 70.6204 kL
